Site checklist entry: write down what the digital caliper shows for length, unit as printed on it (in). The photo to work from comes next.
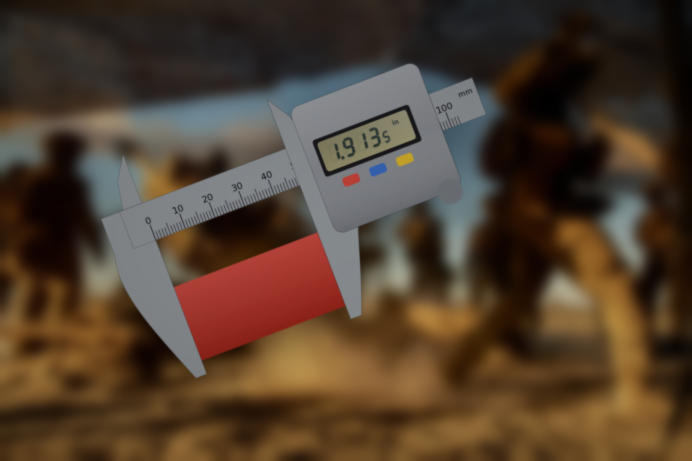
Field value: 1.9135 in
